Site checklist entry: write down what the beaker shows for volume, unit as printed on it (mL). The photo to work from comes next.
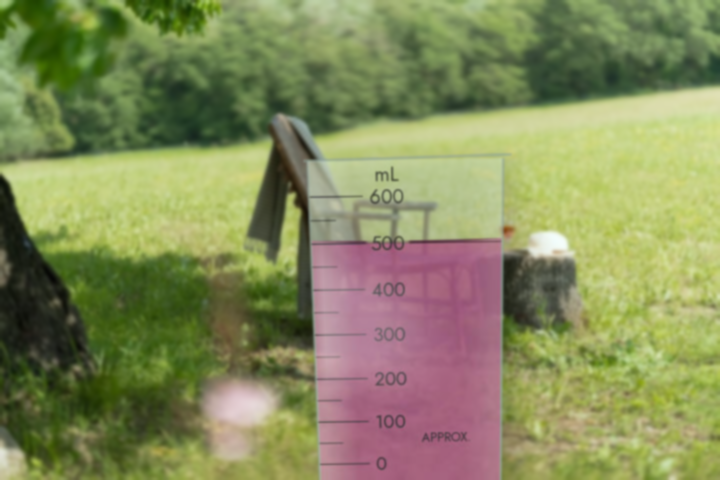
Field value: 500 mL
